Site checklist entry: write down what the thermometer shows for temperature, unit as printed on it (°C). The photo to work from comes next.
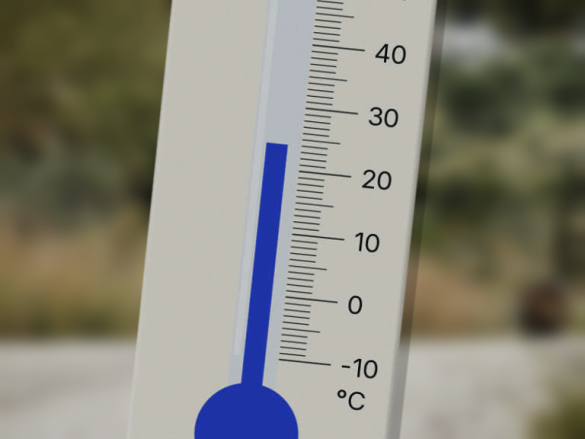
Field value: 24 °C
